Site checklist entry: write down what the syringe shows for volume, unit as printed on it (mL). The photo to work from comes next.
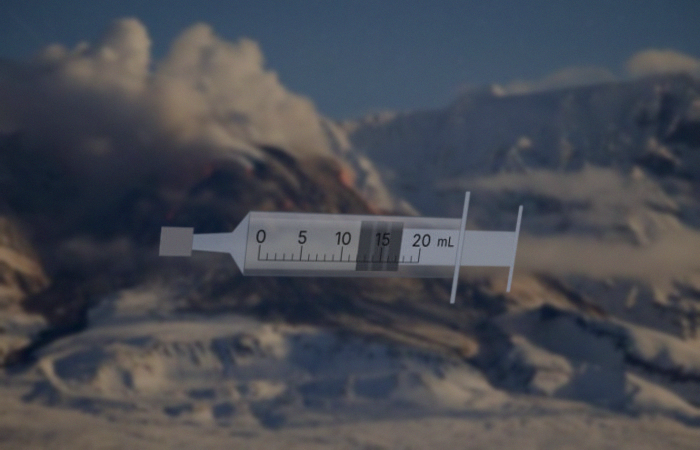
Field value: 12 mL
